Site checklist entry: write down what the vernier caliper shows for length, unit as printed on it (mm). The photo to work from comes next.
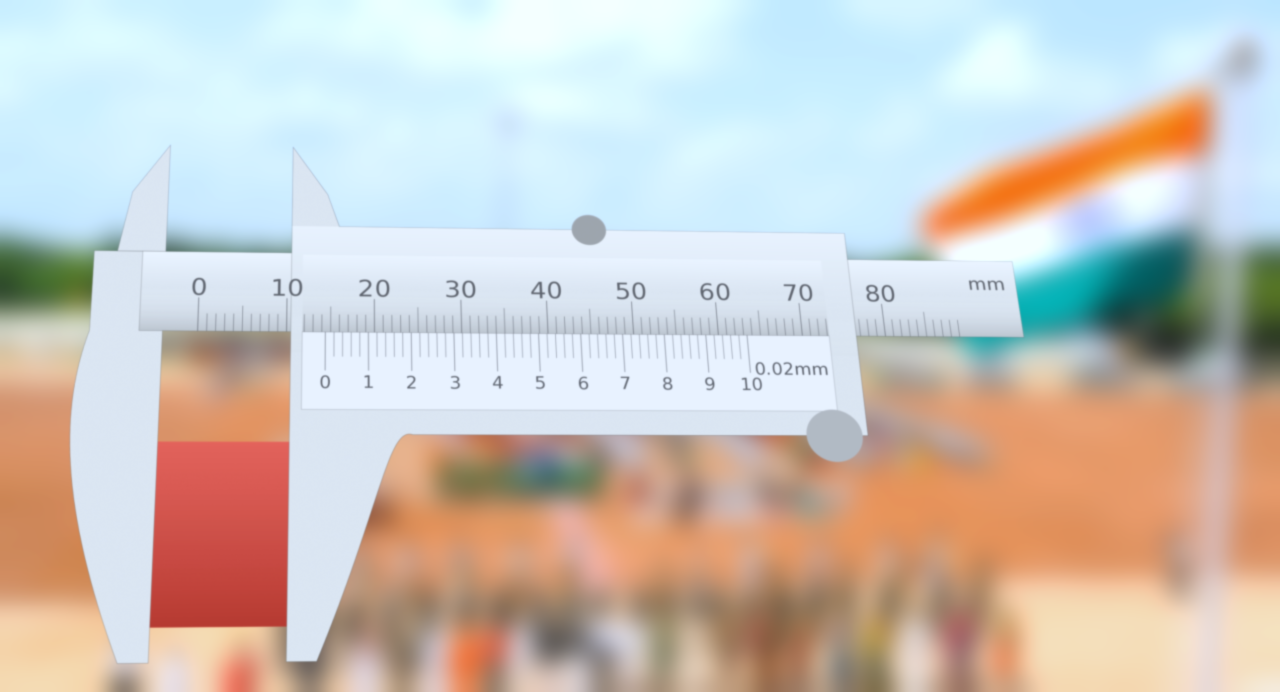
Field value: 14.4 mm
